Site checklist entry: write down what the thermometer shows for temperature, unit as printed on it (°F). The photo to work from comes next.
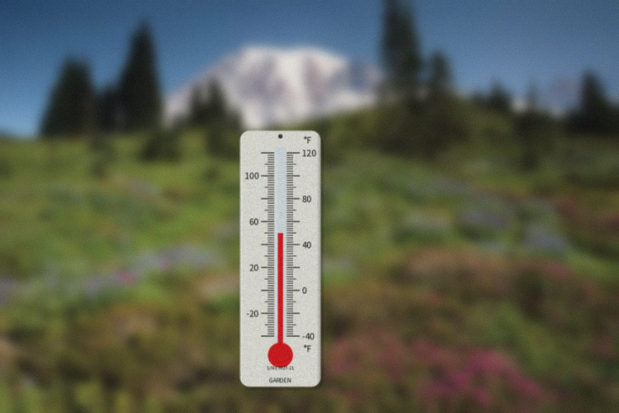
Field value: 50 °F
